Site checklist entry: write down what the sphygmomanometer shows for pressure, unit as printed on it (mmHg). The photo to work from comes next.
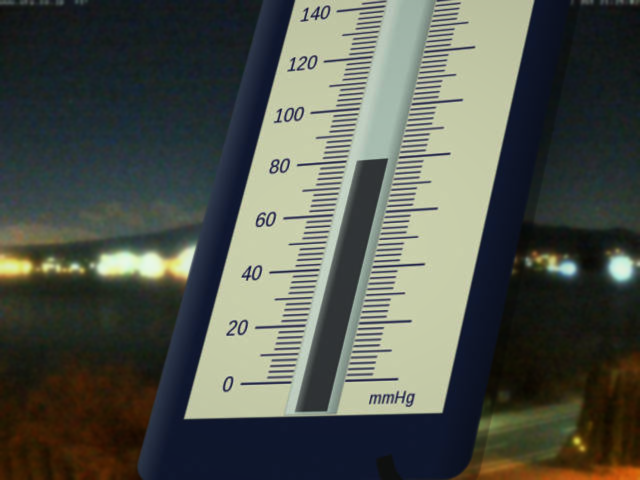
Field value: 80 mmHg
